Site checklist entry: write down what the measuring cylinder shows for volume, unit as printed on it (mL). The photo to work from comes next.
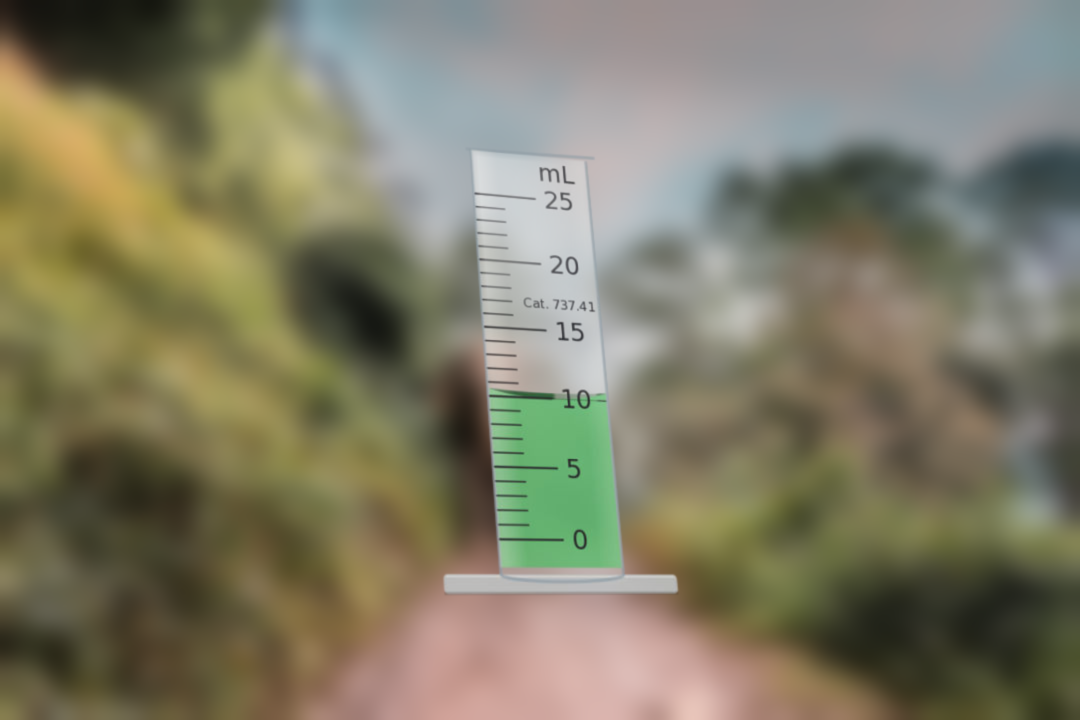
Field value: 10 mL
